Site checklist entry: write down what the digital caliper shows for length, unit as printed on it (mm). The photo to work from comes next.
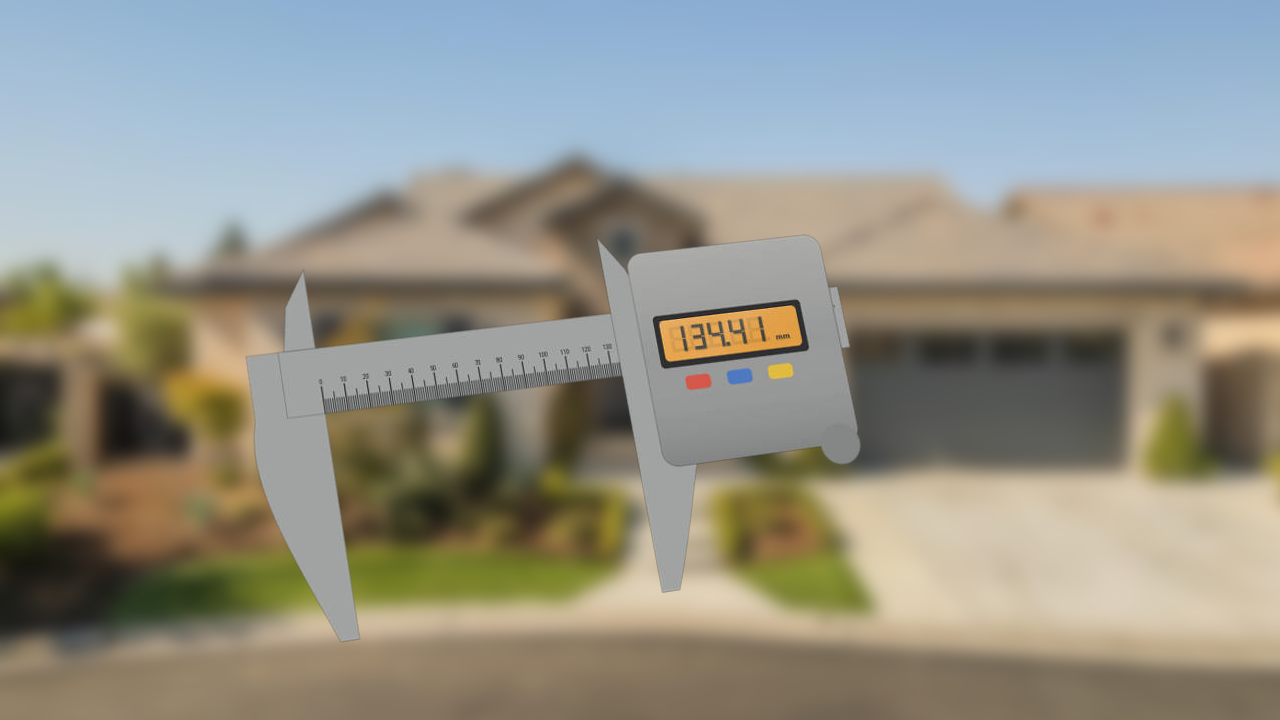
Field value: 134.41 mm
